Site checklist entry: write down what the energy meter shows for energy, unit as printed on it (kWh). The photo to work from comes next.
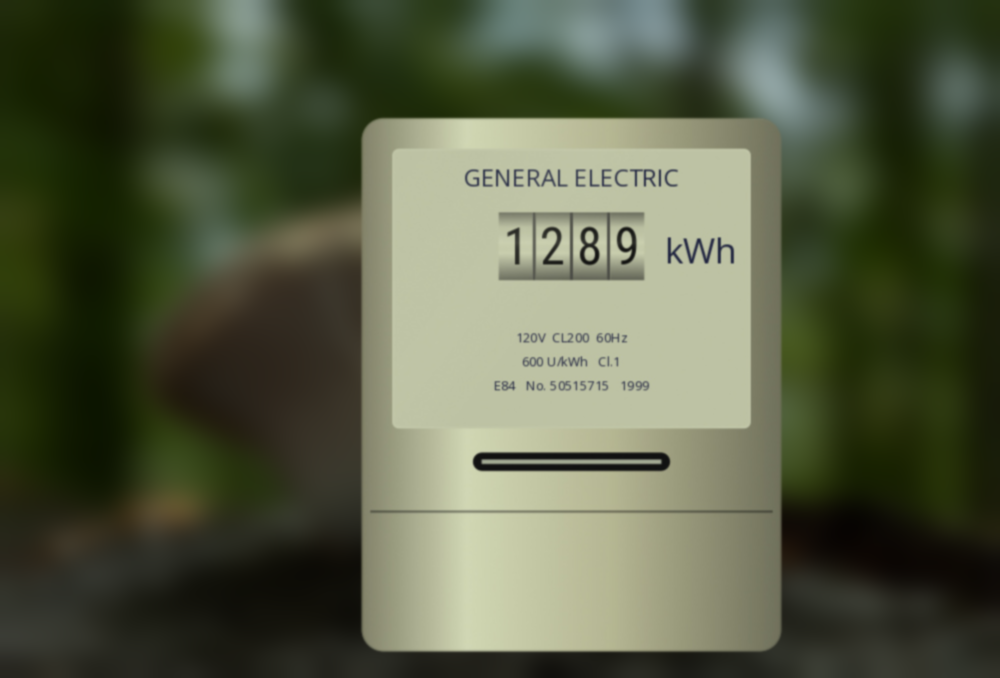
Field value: 1289 kWh
